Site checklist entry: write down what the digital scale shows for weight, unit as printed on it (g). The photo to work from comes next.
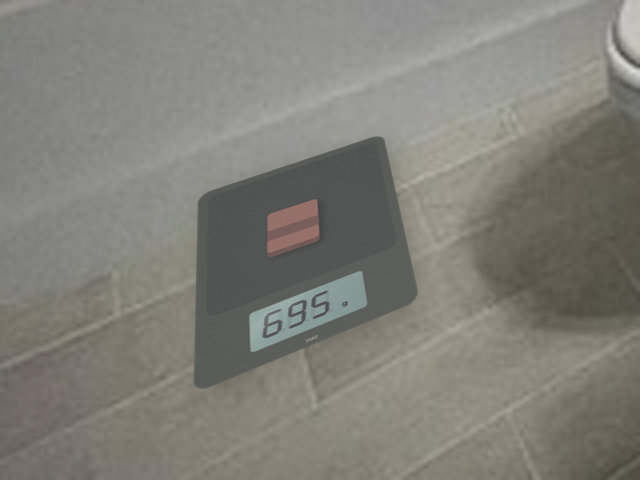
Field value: 695 g
